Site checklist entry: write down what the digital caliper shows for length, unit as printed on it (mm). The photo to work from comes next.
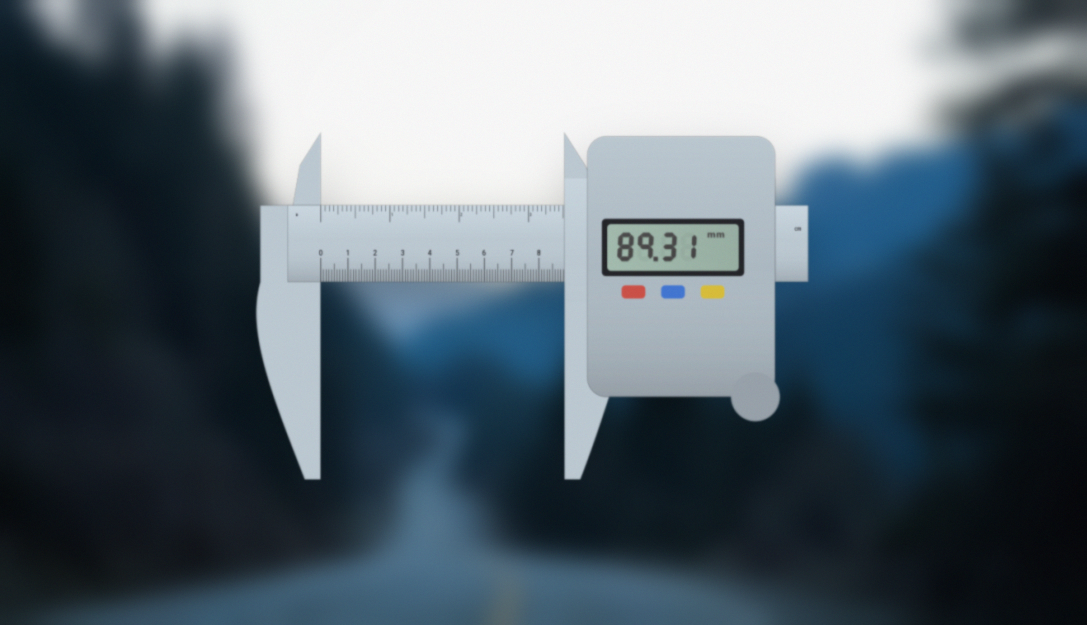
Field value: 89.31 mm
